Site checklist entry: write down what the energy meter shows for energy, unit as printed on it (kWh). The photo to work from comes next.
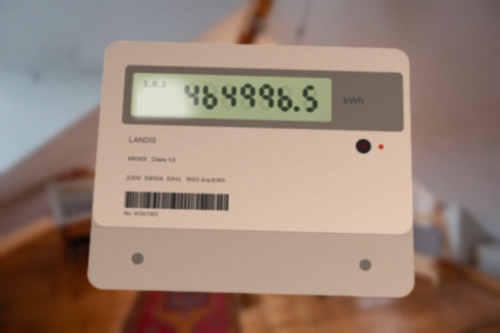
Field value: 464996.5 kWh
